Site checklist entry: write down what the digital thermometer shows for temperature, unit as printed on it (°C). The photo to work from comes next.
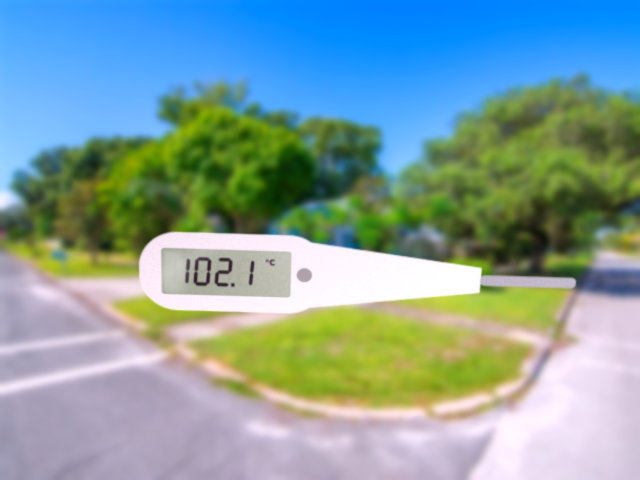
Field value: 102.1 °C
